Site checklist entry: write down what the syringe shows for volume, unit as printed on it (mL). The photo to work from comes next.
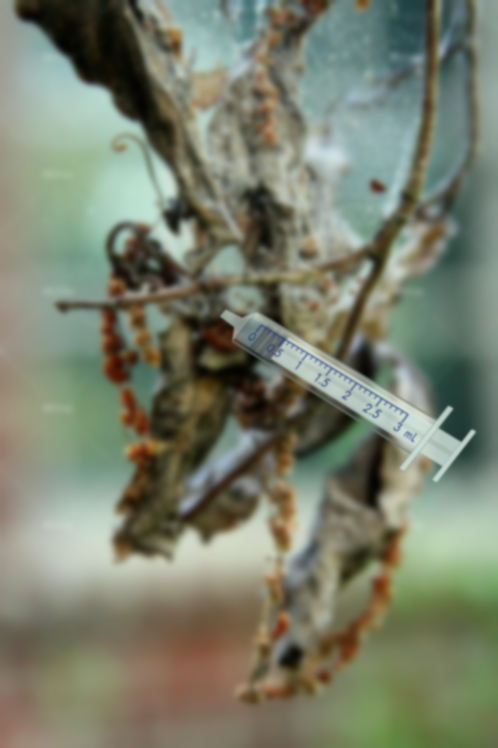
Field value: 0.1 mL
